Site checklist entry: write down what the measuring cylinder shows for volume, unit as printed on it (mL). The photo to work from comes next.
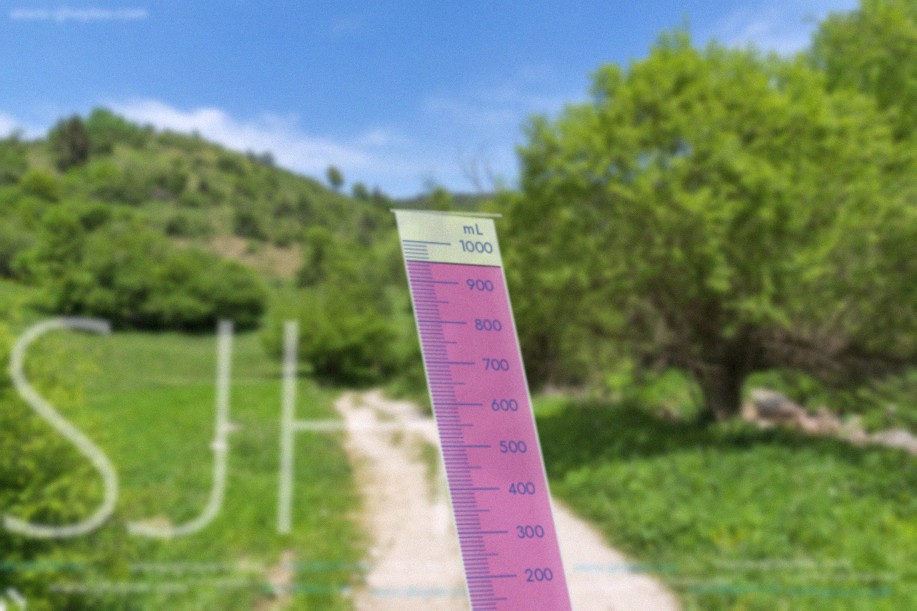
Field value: 950 mL
